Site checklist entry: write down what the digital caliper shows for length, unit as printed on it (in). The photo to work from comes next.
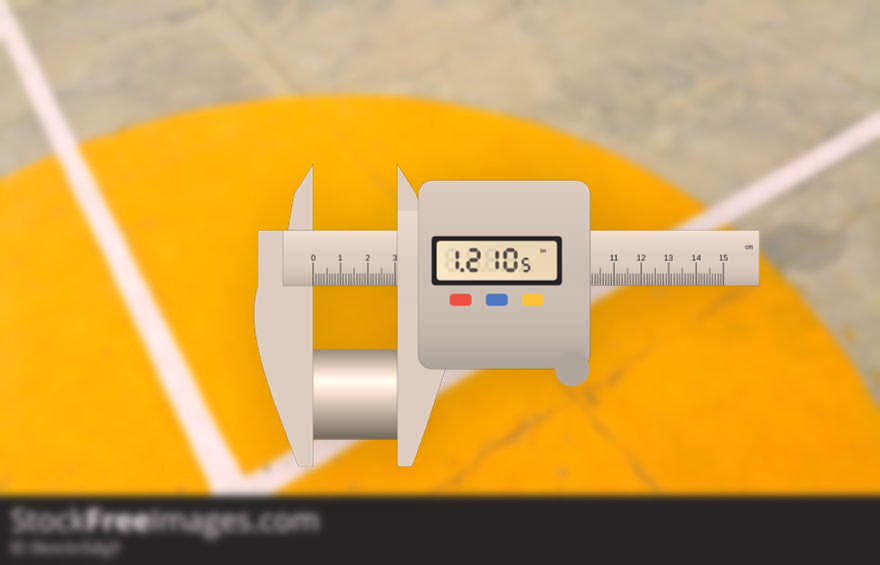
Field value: 1.2105 in
